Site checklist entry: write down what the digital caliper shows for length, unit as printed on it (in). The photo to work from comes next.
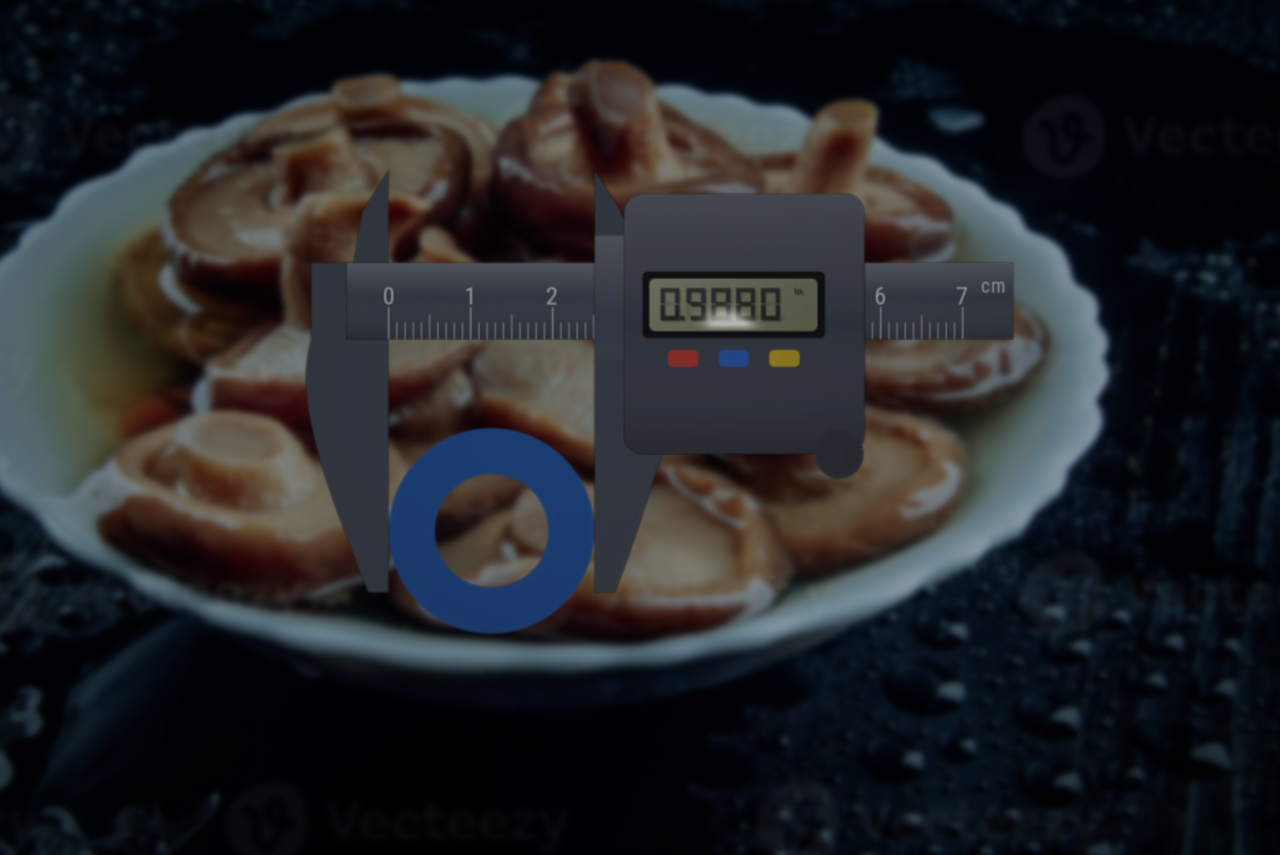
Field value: 0.9880 in
